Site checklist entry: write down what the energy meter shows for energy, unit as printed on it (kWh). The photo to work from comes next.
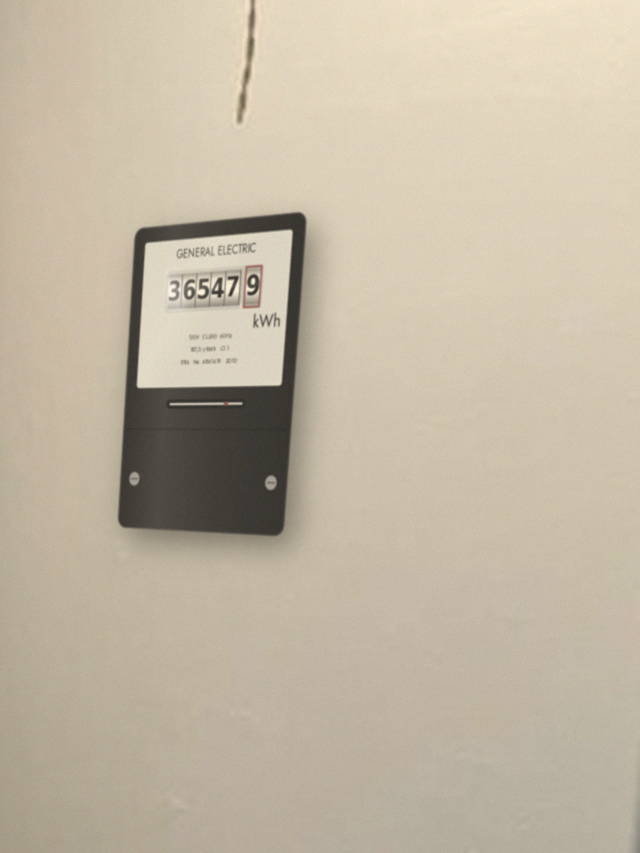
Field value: 36547.9 kWh
